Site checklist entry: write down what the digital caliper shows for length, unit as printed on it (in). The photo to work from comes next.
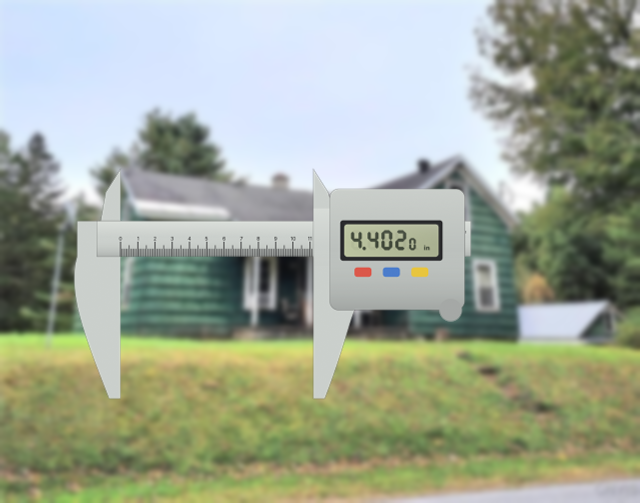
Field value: 4.4020 in
